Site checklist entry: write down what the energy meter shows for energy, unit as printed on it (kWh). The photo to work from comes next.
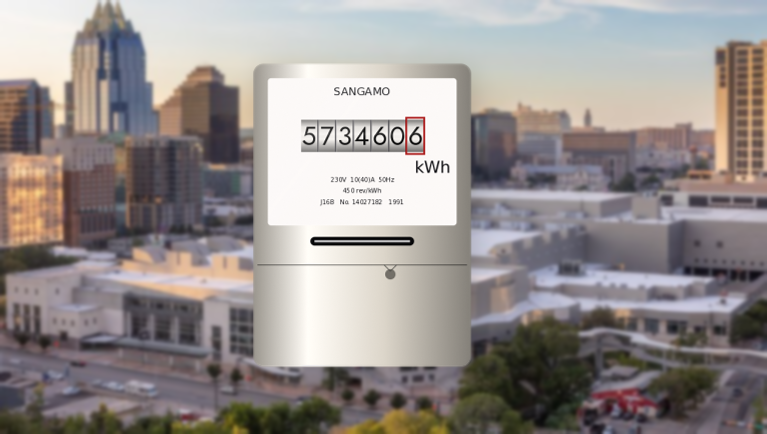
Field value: 573460.6 kWh
